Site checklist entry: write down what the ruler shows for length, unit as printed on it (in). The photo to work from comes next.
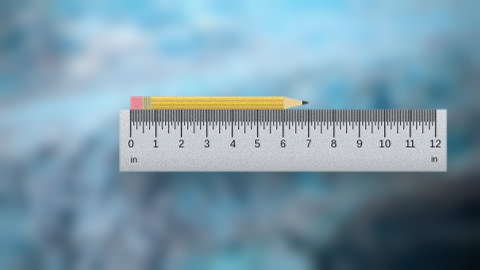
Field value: 7 in
